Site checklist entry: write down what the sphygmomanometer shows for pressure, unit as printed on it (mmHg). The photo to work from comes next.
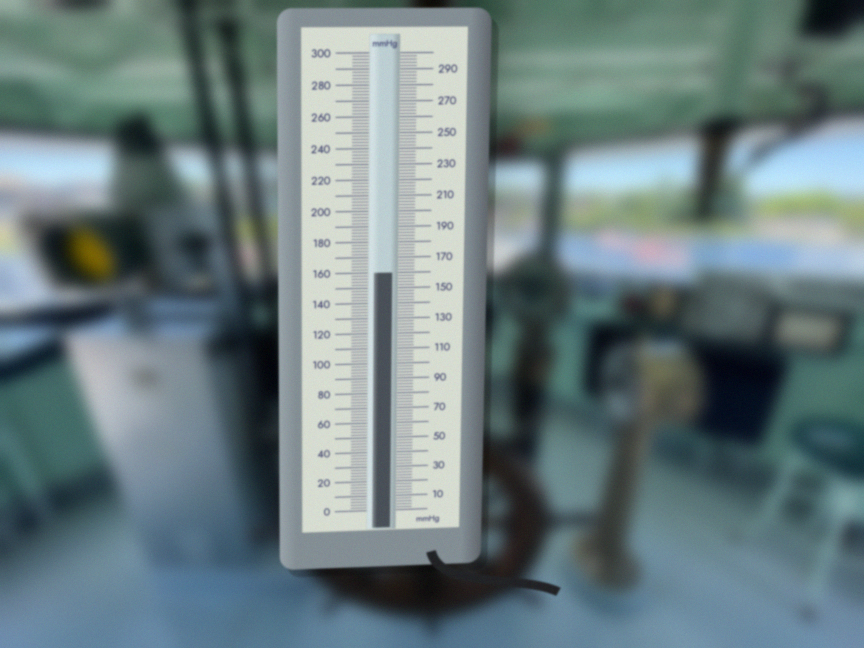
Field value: 160 mmHg
